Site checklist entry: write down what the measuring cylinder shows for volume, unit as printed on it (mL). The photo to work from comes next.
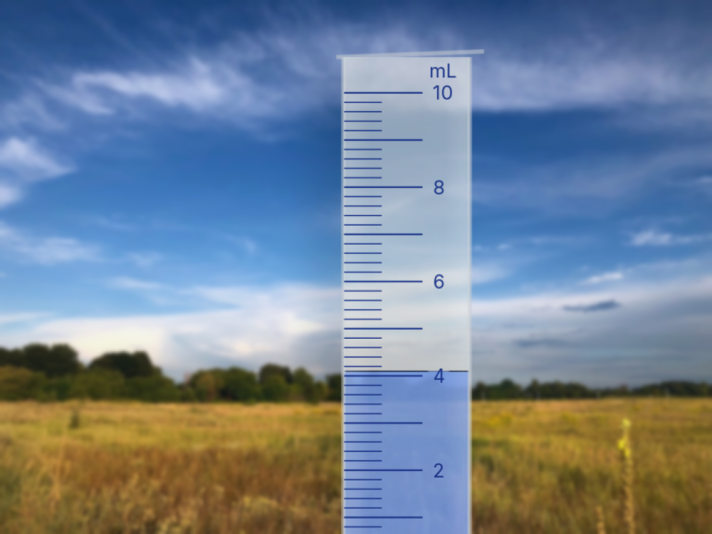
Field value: 4.1 mL
